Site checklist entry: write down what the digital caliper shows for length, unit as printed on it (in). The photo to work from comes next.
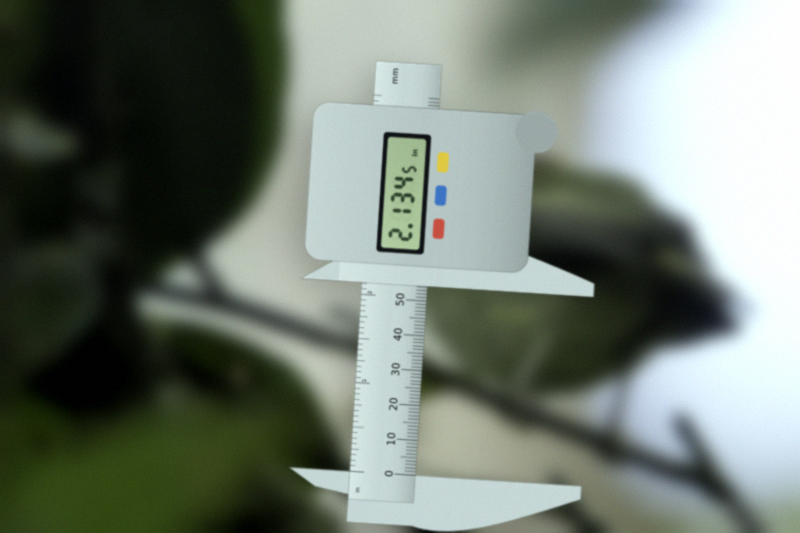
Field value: 2.1345 in
